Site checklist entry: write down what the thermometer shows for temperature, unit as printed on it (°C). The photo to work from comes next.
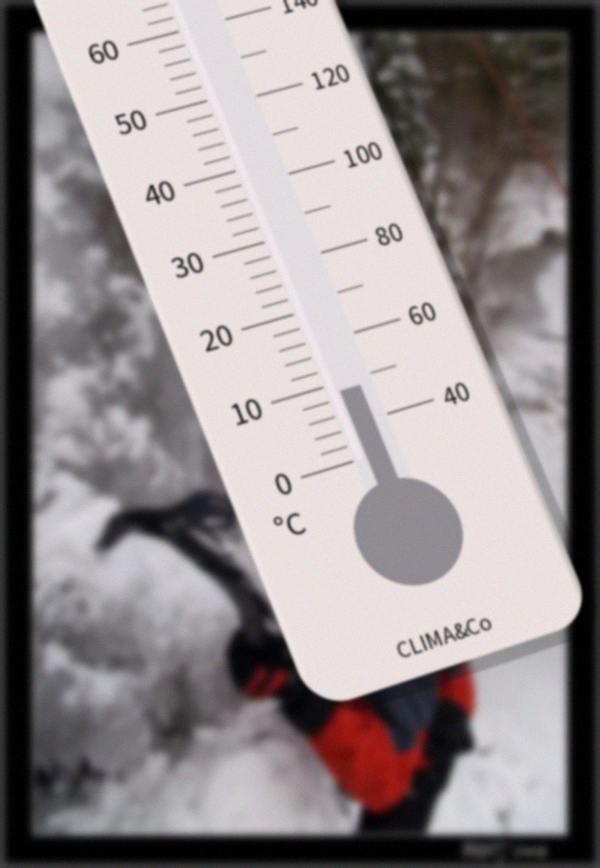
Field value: 9 °C
